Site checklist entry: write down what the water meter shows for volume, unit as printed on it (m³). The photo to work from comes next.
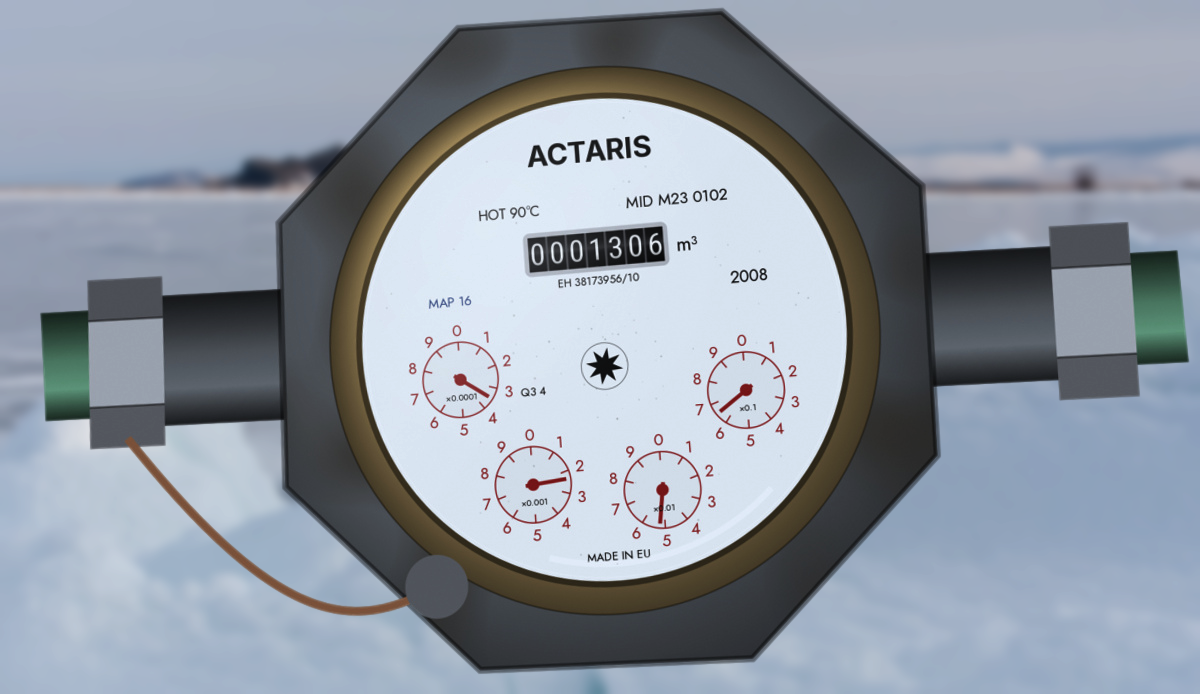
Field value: 1306.6523 m³
